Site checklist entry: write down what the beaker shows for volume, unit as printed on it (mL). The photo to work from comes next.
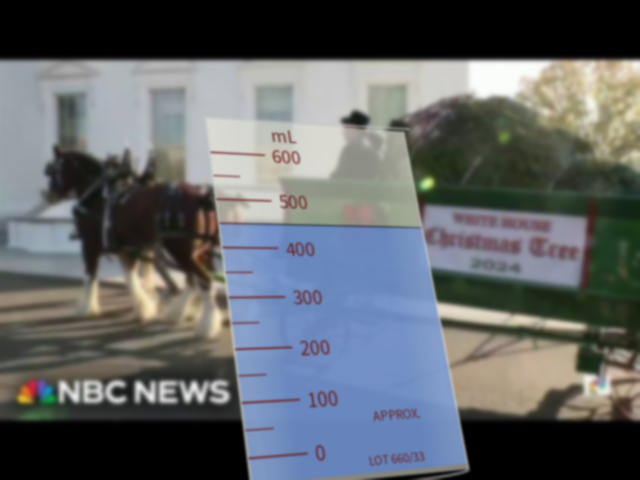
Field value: 450 mL
